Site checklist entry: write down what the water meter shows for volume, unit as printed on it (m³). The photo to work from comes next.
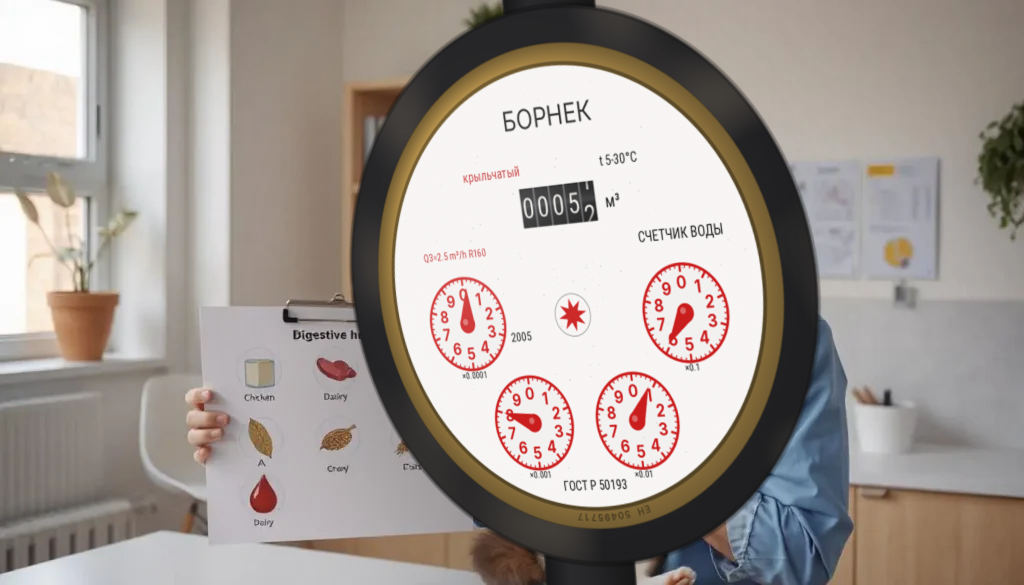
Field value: 51.6080 m³
